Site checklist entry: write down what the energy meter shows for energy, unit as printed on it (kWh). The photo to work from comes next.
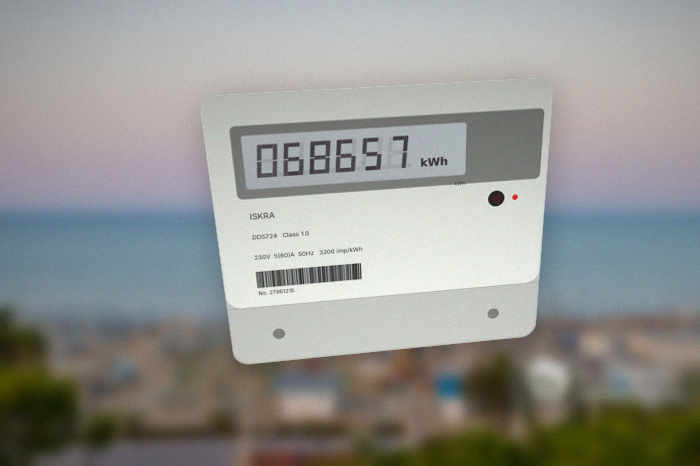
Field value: 68657 kWh
